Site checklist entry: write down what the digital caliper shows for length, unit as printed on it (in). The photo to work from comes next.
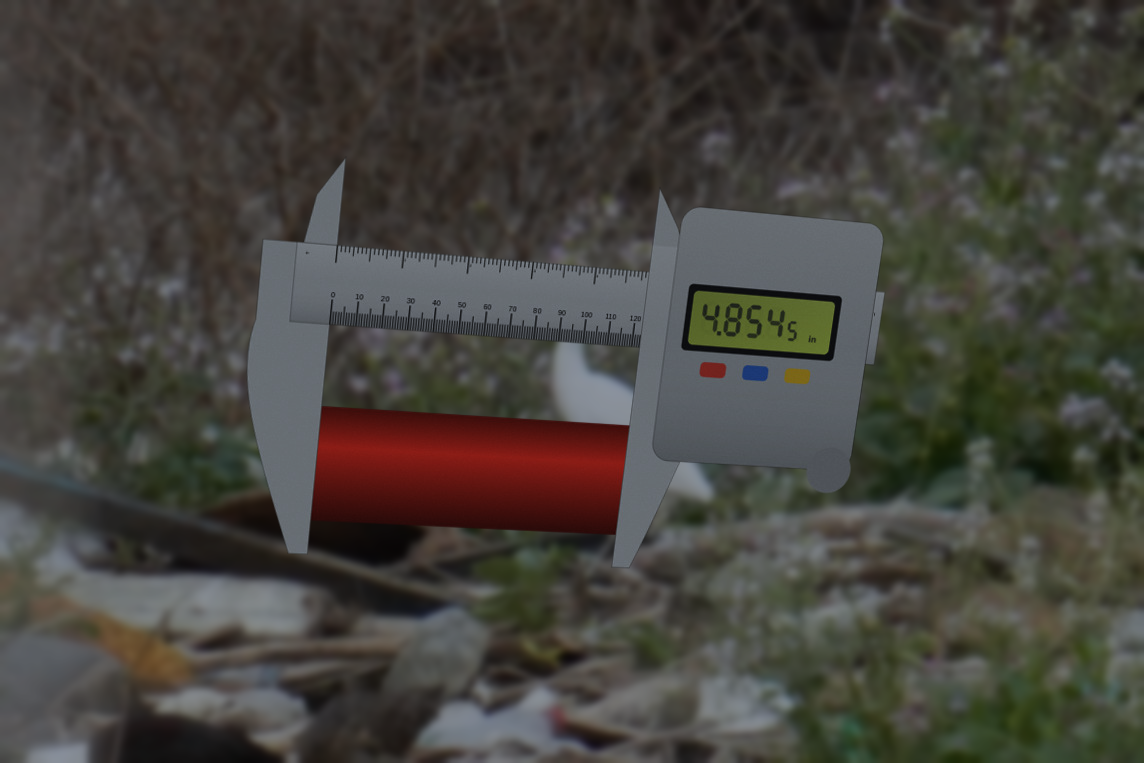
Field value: 4.8545 in
